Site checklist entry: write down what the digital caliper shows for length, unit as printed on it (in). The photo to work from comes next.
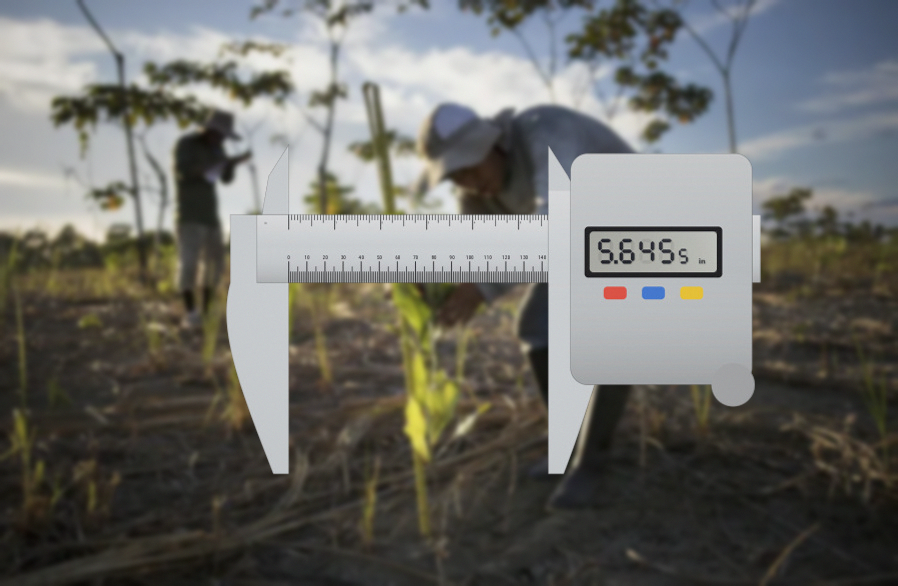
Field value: 5.6455 in
